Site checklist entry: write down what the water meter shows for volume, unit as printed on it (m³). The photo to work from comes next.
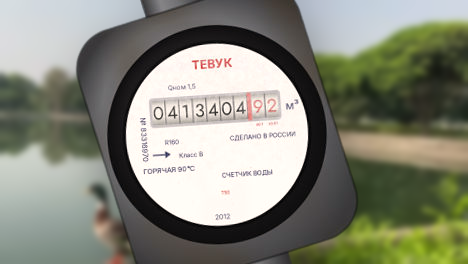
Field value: 413404.92 m³
